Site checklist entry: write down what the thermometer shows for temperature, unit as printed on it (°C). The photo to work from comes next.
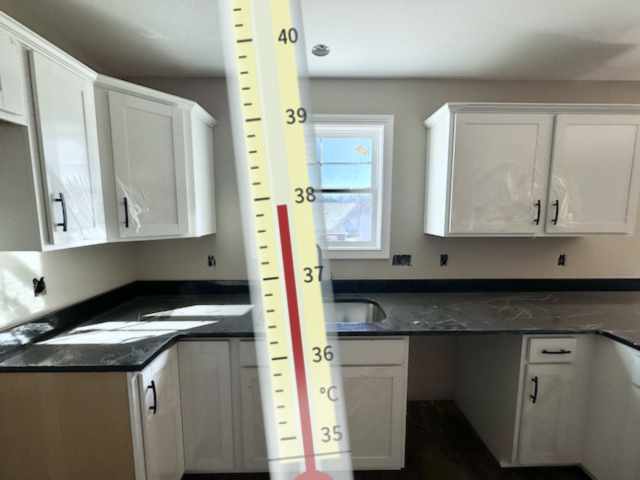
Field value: 37.9 °C
